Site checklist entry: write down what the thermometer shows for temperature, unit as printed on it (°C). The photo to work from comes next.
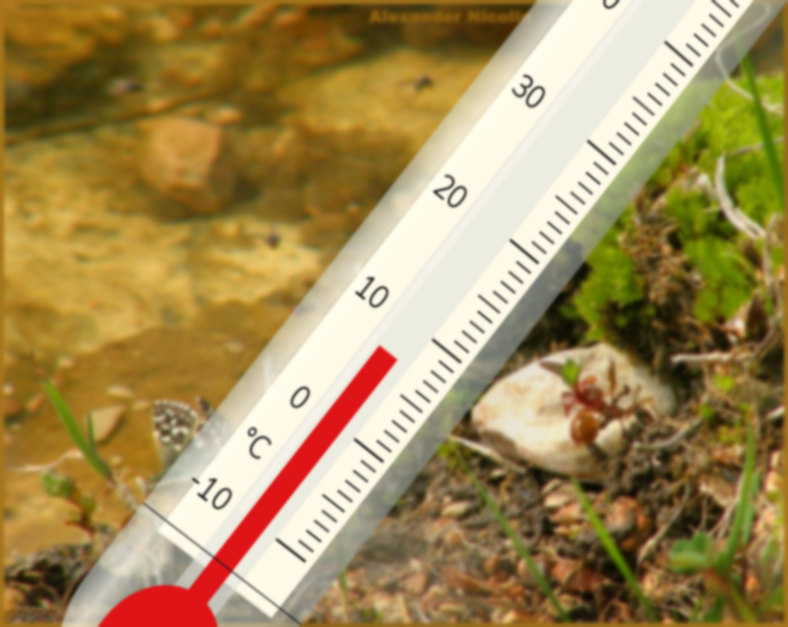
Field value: 7 °C
